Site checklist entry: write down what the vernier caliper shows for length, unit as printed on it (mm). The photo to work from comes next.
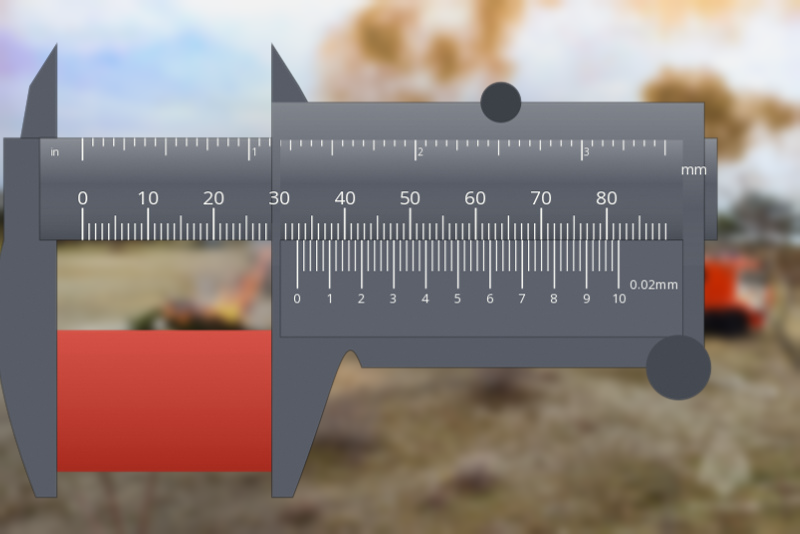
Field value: 32.8 mm
